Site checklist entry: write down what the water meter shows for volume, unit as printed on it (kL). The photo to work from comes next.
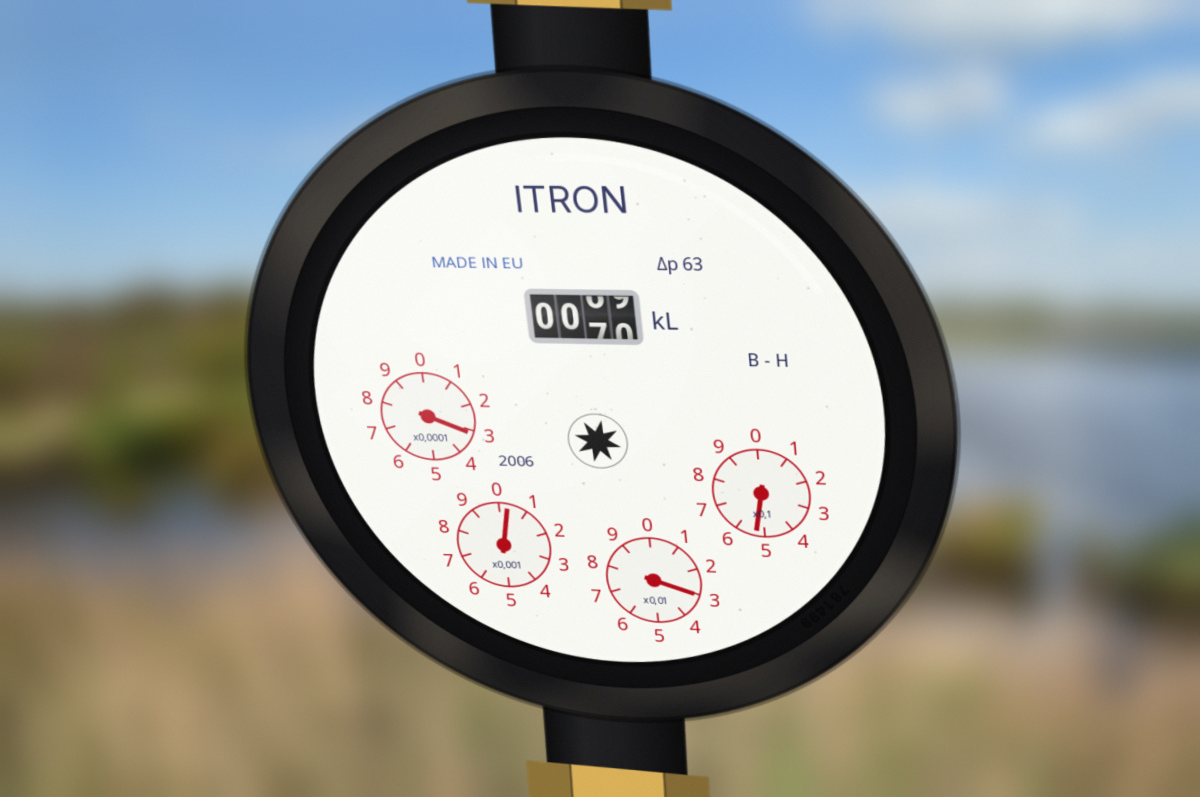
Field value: 69.5303 kL
